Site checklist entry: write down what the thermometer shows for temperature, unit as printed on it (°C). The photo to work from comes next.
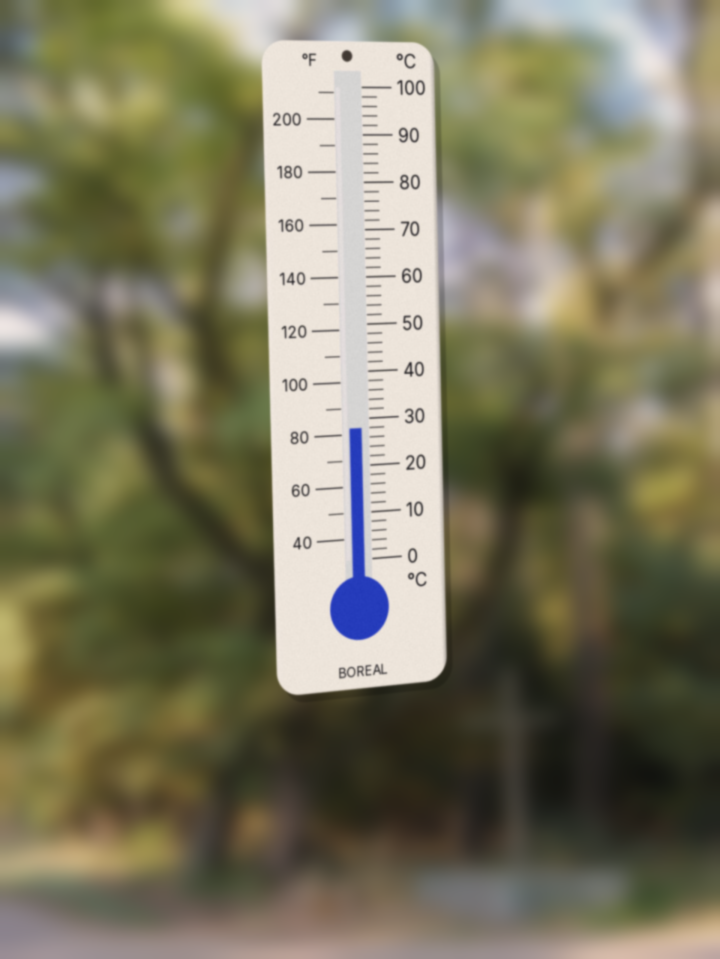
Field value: 28 °C
